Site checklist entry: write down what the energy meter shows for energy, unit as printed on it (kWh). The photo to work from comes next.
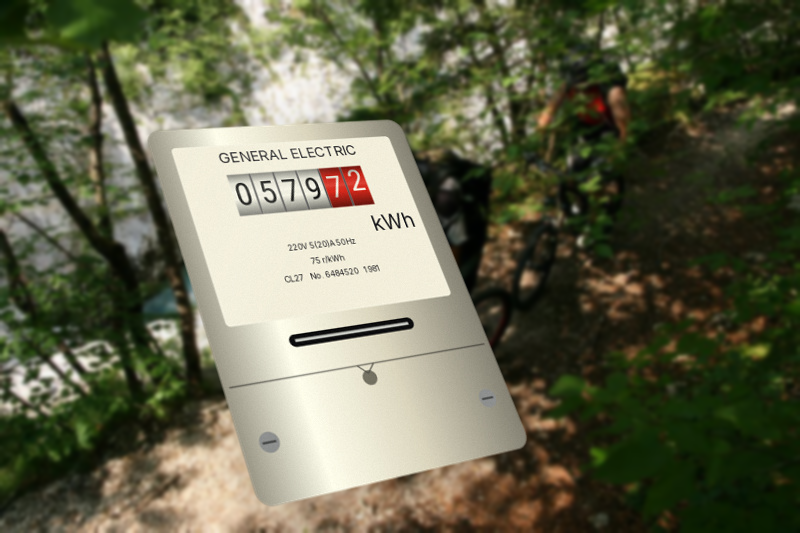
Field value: 579.72 kWh
